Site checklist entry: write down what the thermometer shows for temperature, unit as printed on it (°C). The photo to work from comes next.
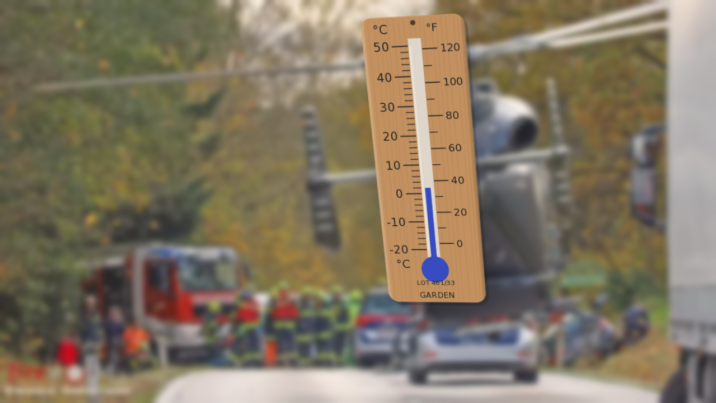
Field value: 2 °C
